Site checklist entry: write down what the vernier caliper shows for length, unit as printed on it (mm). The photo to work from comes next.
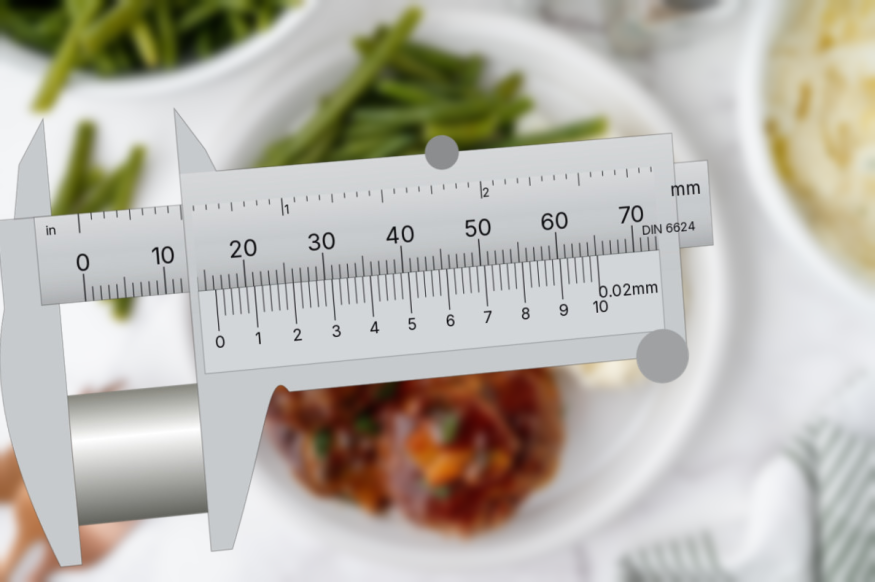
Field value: 16.2 mm
